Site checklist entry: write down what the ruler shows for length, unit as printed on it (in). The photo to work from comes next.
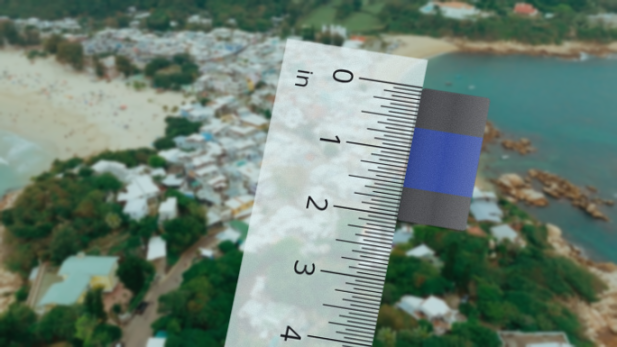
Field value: 2.0625 in
